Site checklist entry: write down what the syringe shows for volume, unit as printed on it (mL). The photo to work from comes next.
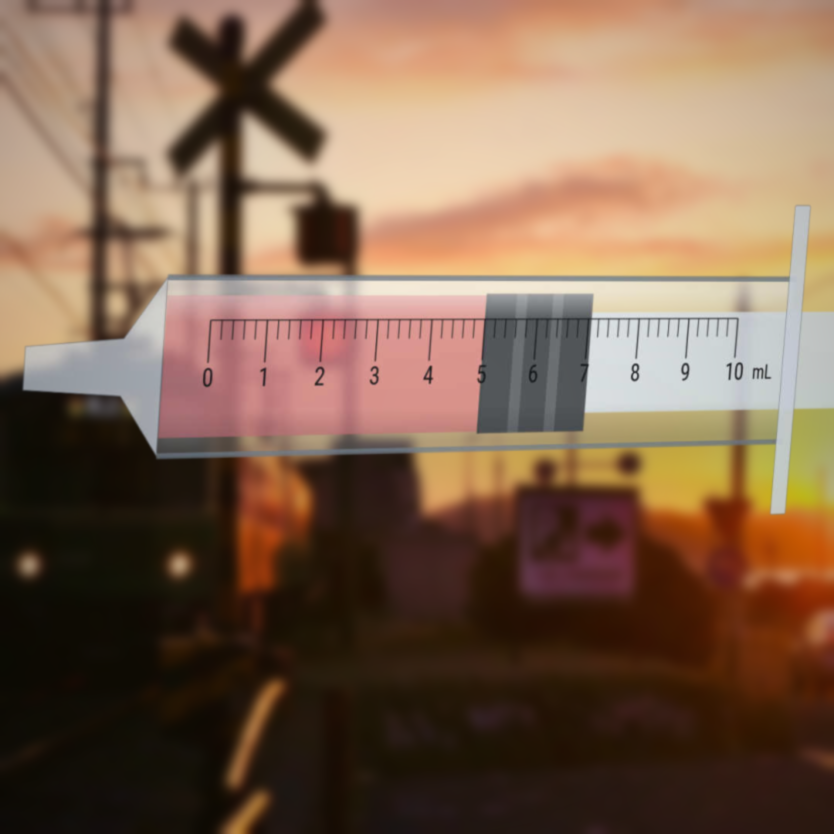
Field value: 5 mL
